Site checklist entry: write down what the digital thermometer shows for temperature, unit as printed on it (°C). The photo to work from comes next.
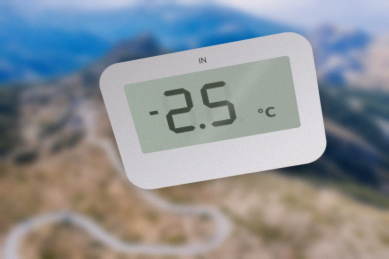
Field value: -2.5 °C
